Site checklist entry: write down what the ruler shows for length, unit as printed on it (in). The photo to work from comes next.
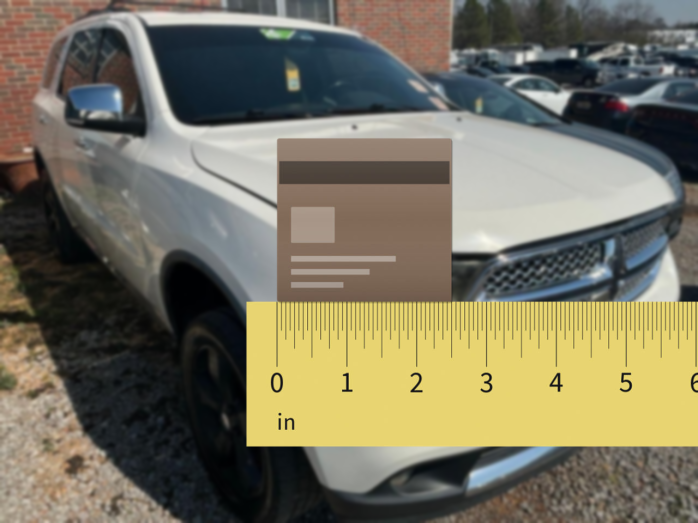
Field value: 2.5 in
